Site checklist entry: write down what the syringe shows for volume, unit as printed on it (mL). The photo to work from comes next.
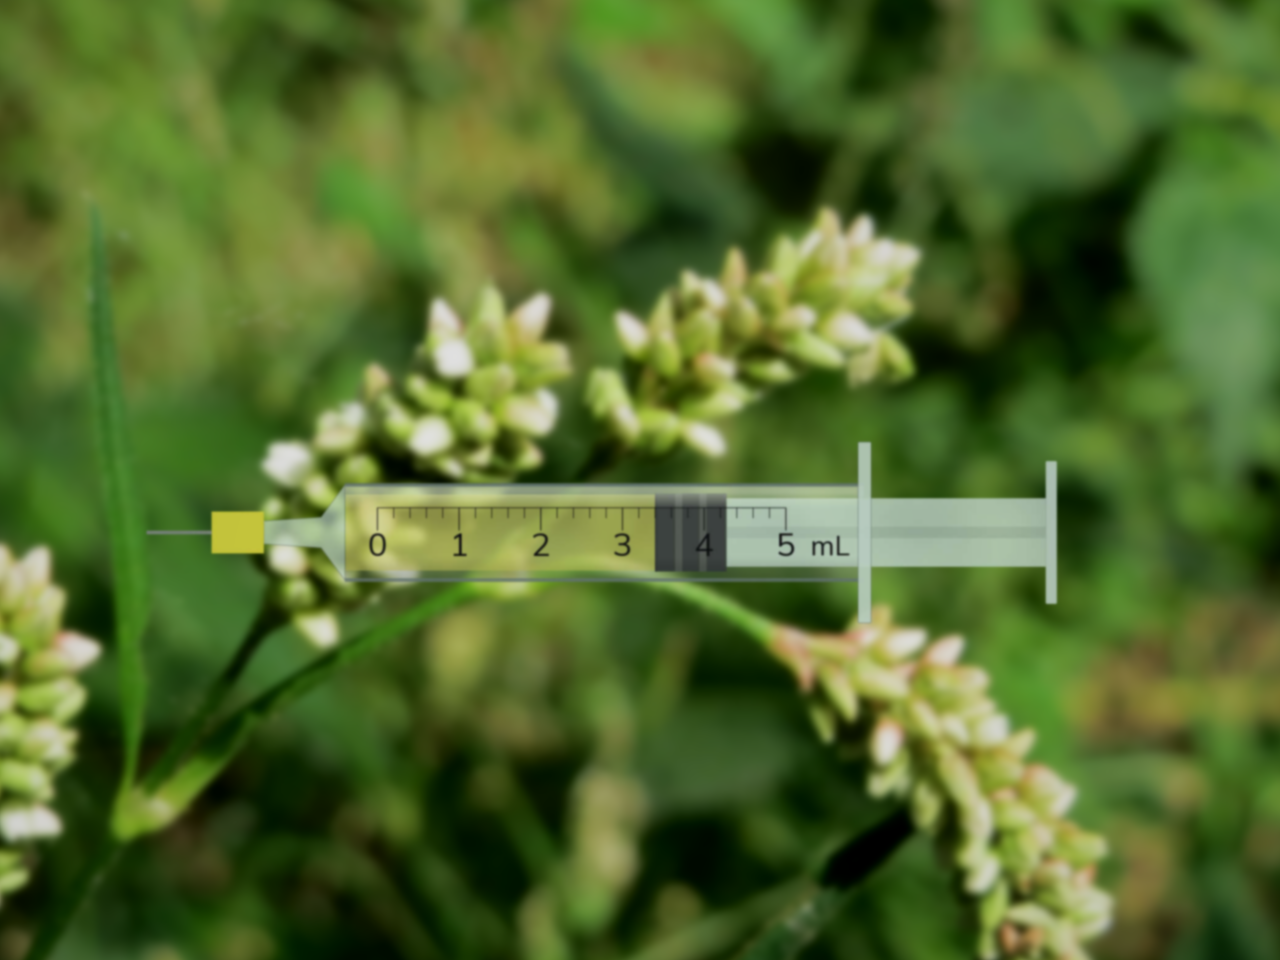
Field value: 3.4 mL
